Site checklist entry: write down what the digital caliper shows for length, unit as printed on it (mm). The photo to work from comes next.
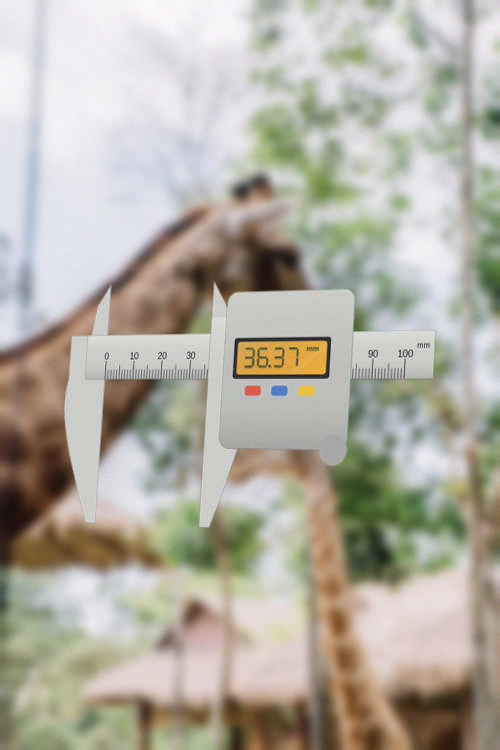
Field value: 36.37 mm
